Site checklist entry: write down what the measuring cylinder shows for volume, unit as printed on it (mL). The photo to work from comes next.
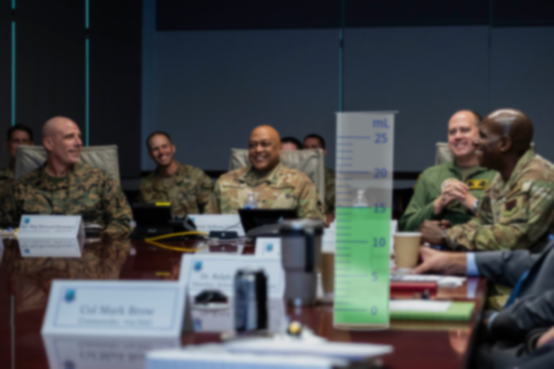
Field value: 15 mL
